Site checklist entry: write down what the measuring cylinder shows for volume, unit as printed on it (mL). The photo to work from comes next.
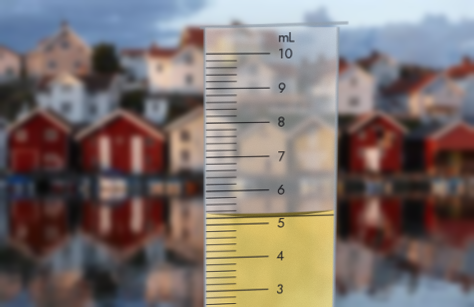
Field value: 5.2 mL
